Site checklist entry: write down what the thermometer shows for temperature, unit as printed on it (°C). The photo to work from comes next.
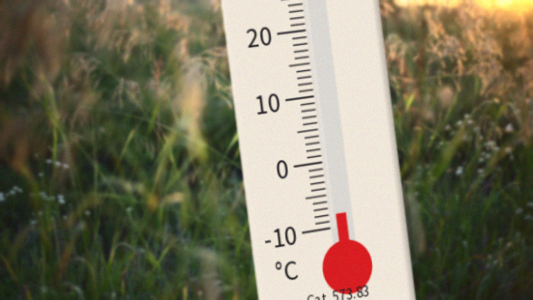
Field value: -8 °C
